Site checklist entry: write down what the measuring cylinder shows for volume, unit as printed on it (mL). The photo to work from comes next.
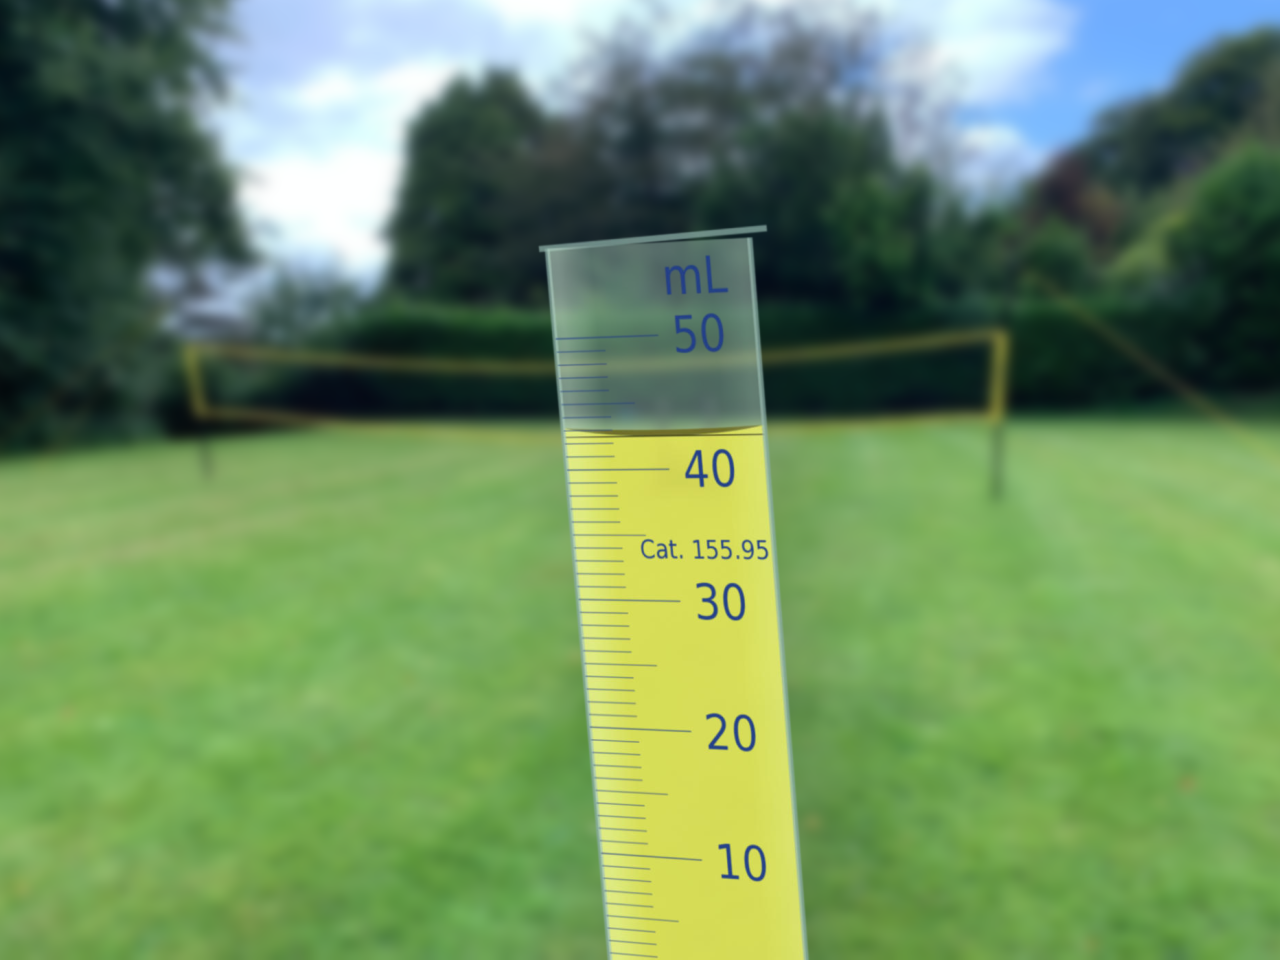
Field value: 42.5 mL
